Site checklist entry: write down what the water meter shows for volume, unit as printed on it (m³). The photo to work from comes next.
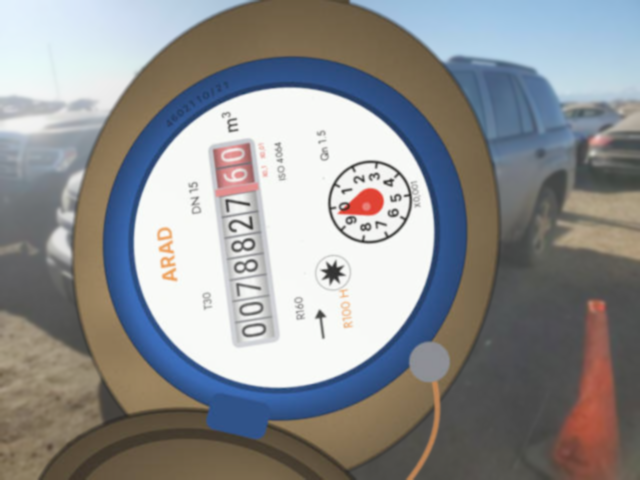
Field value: 78827.599 m³
